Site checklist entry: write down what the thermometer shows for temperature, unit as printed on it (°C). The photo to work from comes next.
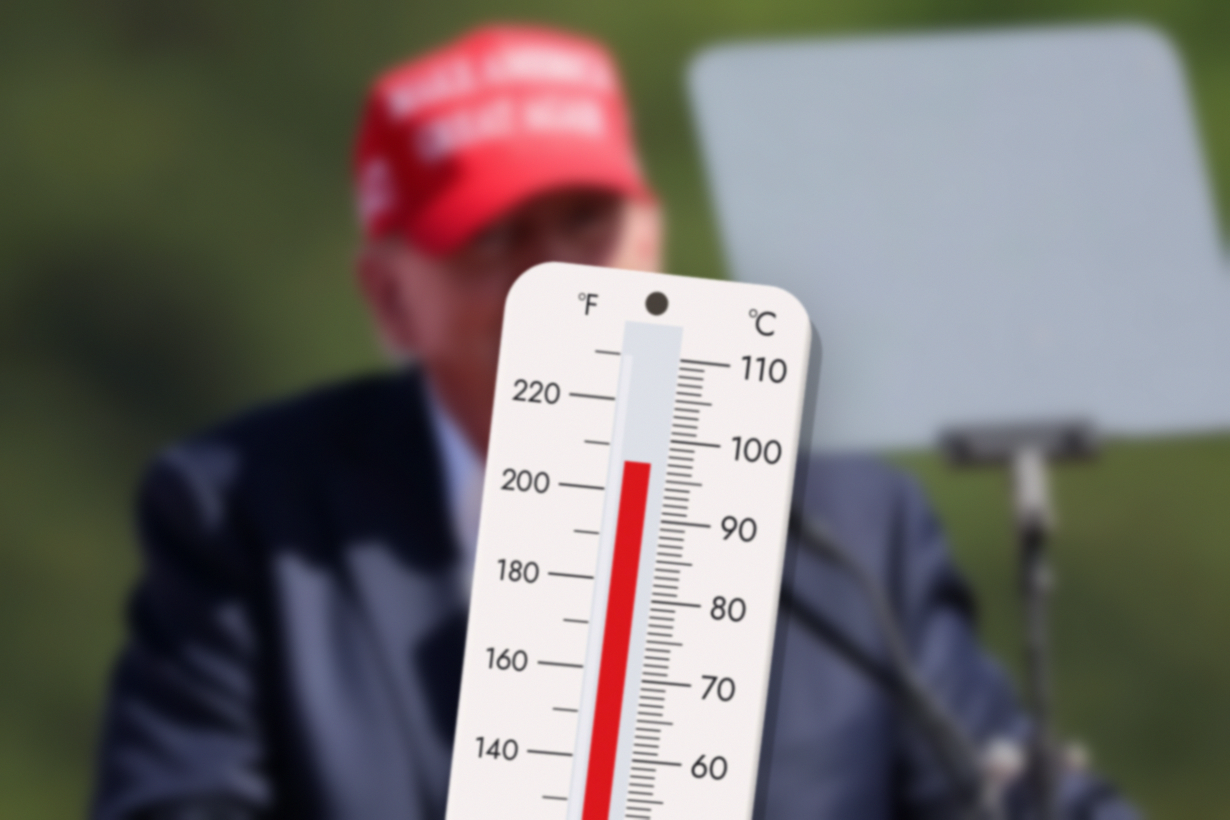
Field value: 97 °C
